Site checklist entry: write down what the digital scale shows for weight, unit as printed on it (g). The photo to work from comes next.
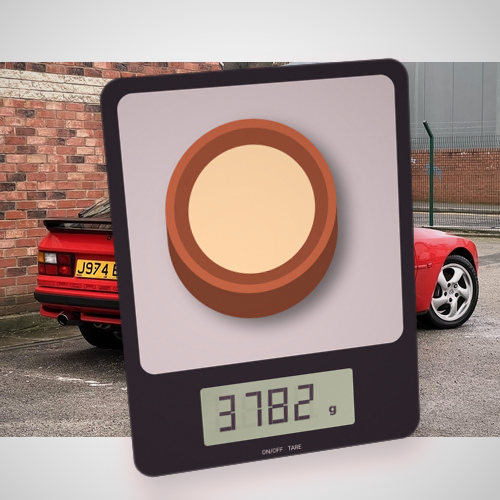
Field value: 3782 g
